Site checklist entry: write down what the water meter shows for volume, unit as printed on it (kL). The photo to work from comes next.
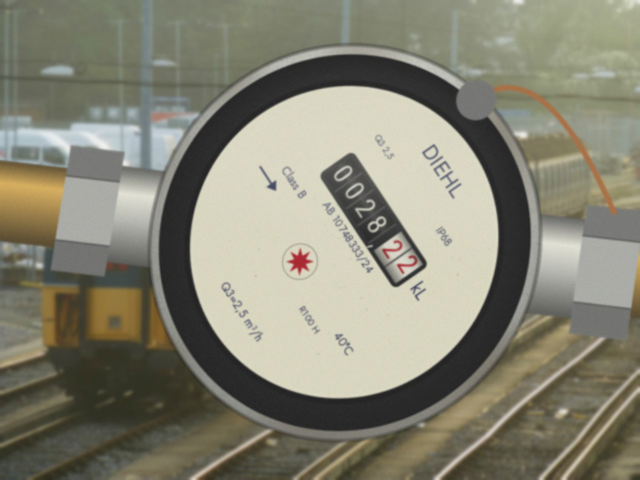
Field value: 28.22 kL
